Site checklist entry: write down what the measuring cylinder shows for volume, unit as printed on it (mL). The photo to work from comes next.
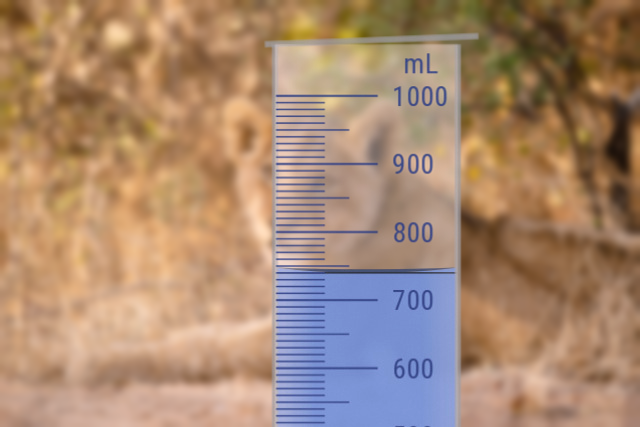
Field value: 740 mL
